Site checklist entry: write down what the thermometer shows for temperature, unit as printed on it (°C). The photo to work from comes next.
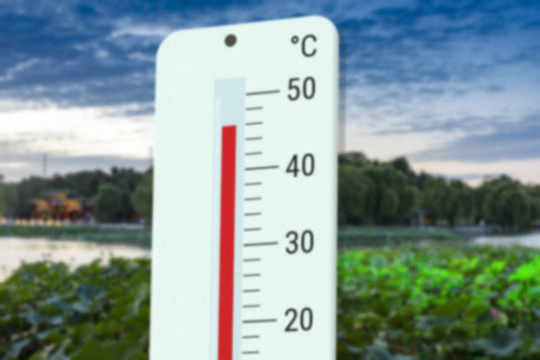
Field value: 46 °C
